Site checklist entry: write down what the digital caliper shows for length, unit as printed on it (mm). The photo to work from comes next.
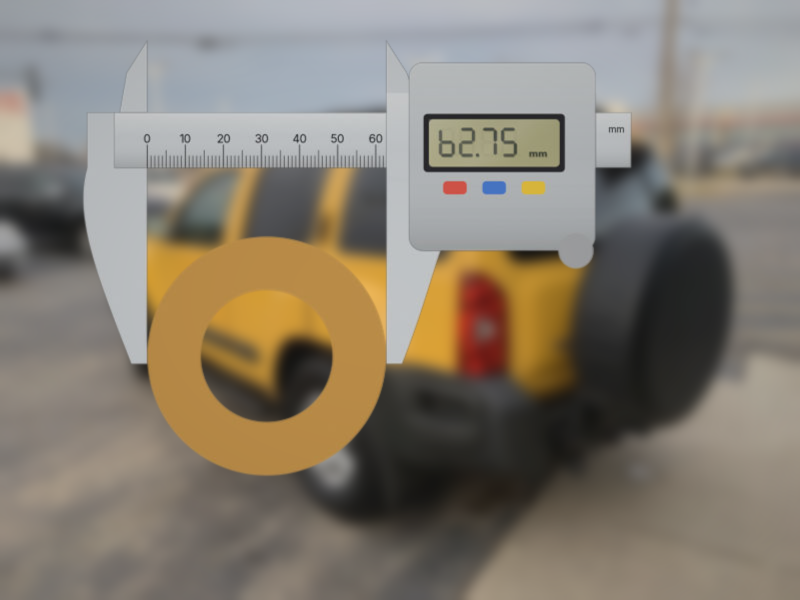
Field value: 62.75 mm
